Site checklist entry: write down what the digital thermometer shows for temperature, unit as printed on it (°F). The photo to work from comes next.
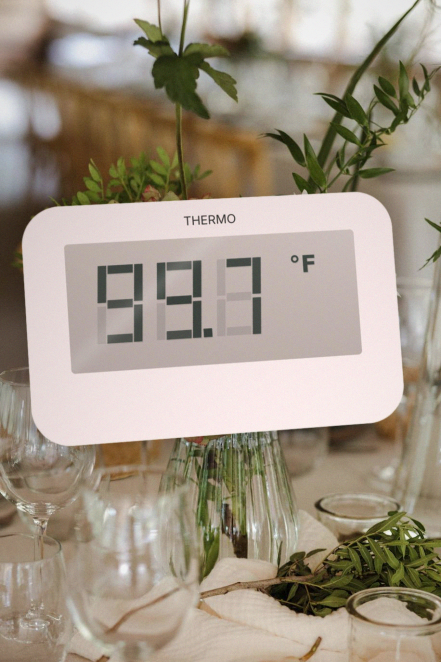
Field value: 99.7 °F
